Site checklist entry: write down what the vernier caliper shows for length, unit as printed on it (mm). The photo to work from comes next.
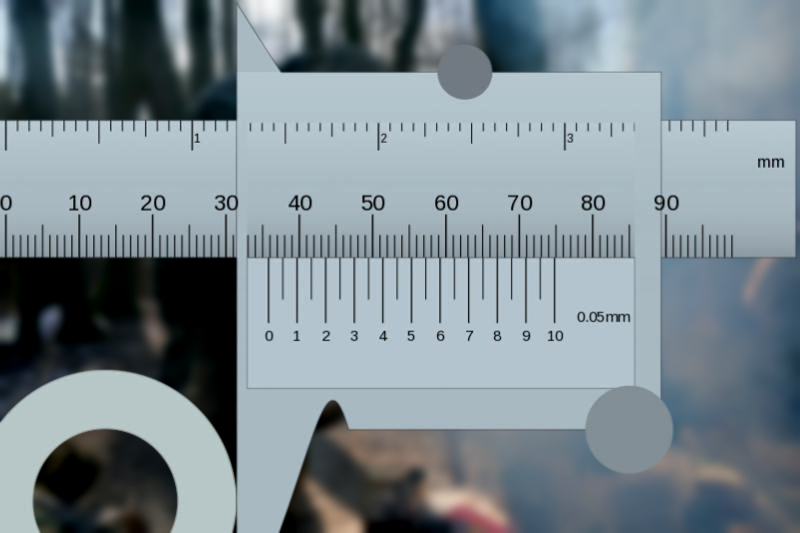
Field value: 35.8 mm
